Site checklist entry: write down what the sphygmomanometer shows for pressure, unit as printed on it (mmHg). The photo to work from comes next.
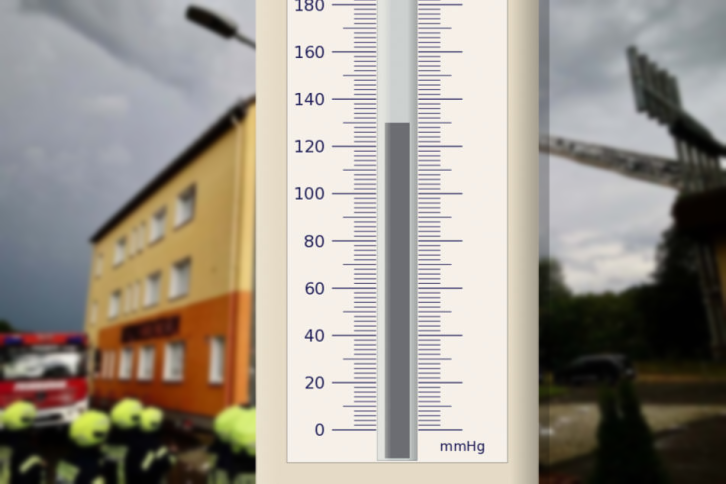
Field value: 130 mmHg
